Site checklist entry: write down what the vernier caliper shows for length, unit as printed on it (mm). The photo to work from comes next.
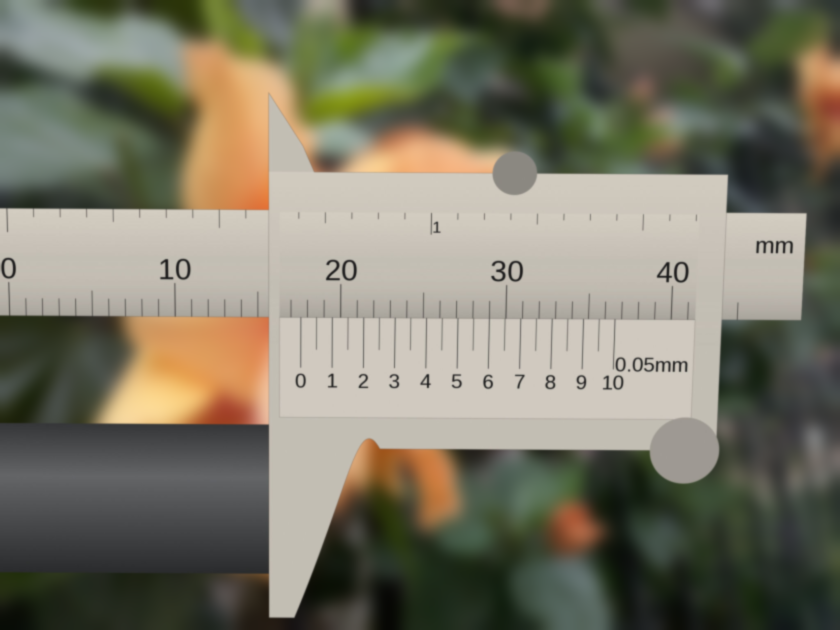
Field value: 17.6 mm
